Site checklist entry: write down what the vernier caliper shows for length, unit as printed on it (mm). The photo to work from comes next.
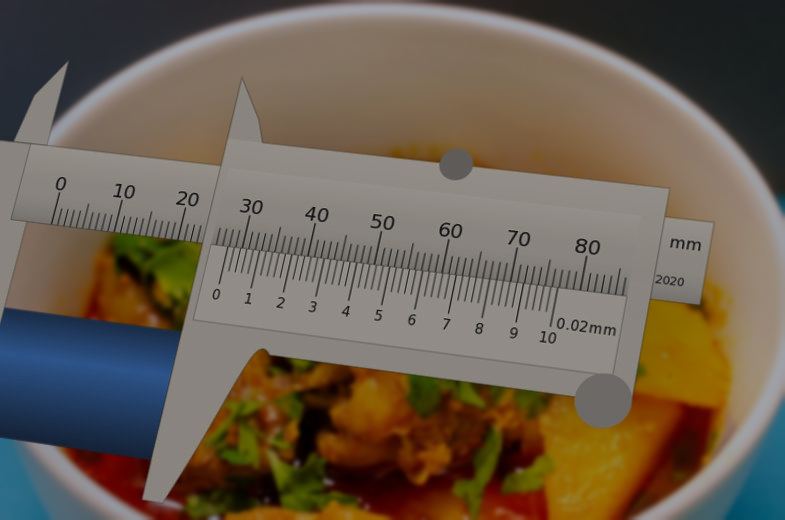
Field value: 27.8 mm
